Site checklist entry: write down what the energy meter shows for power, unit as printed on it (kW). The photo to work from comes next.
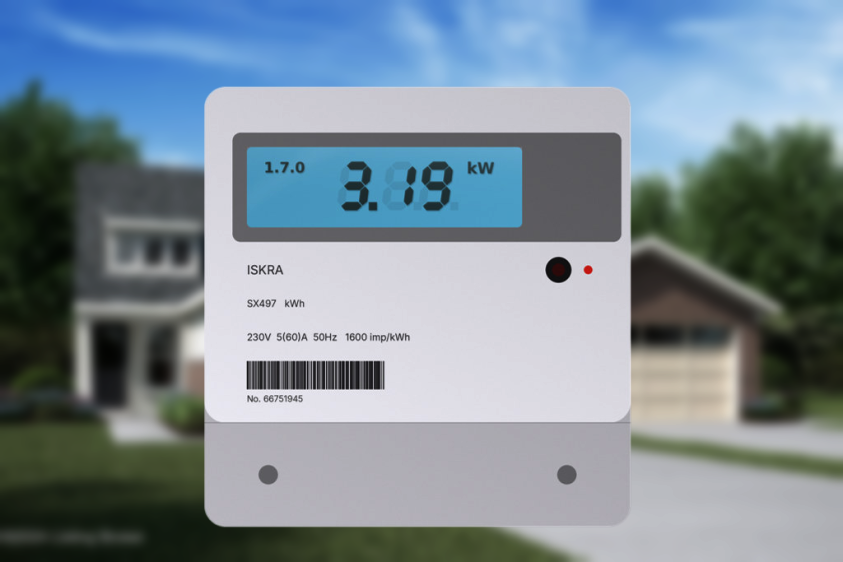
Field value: 3.19 kW
